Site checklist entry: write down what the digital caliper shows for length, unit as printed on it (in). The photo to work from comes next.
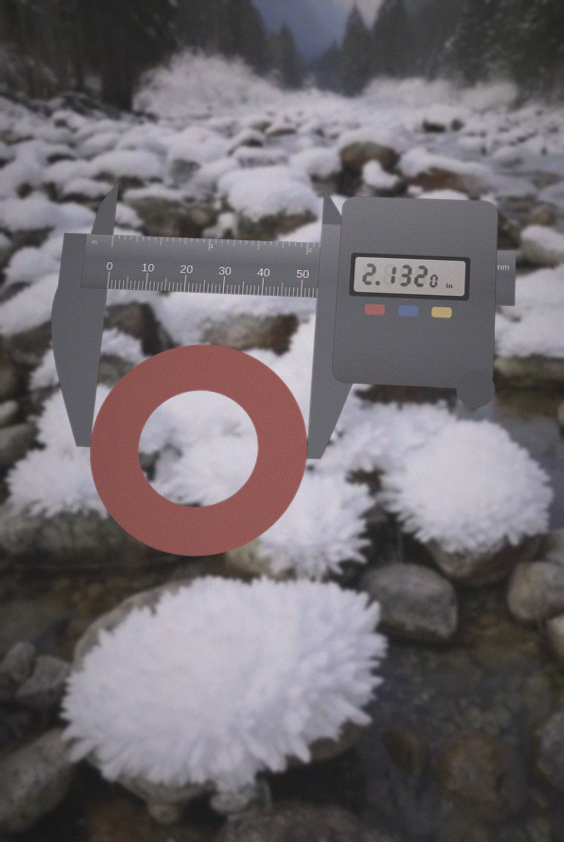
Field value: 2.1320 in
